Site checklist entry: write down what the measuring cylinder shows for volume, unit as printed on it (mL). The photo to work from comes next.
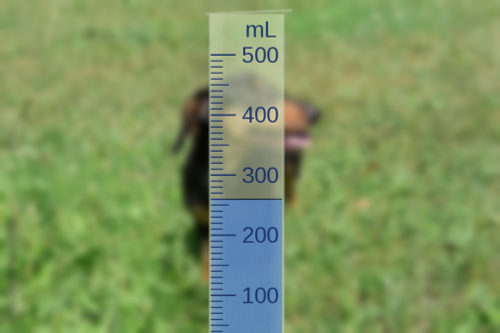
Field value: 260 mL
